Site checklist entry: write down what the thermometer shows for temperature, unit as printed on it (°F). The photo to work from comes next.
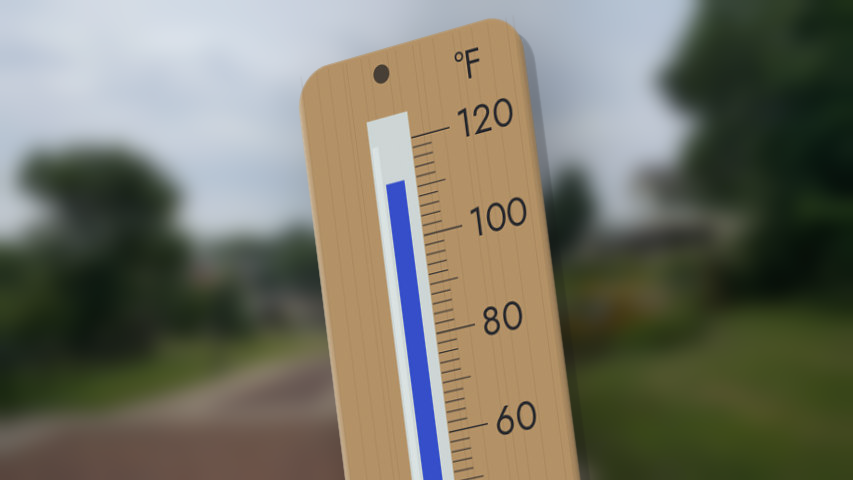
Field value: 112 °F
